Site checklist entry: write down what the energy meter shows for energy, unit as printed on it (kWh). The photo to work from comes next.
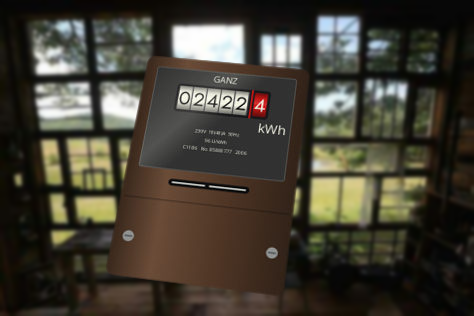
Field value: 2422.4 kWh
